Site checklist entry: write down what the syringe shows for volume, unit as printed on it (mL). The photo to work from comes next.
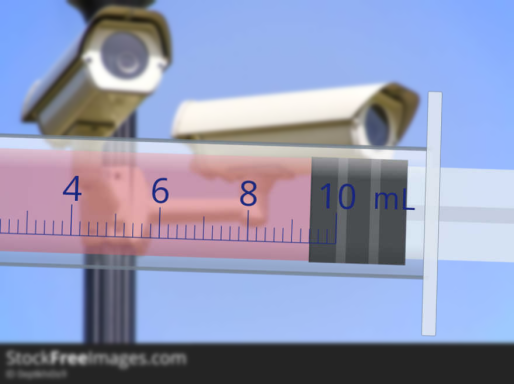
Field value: 9.4 mL
